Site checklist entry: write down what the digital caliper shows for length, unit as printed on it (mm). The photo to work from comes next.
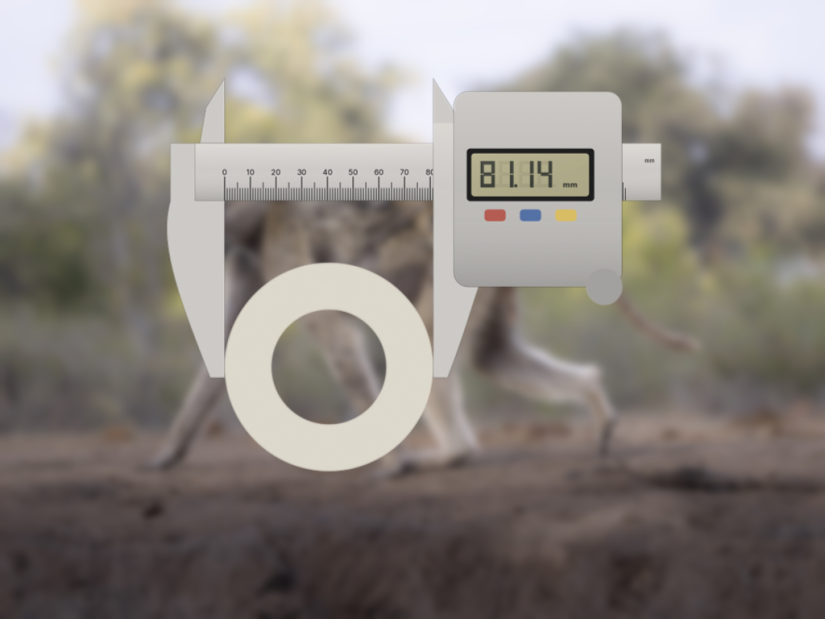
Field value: 81.14 mm
